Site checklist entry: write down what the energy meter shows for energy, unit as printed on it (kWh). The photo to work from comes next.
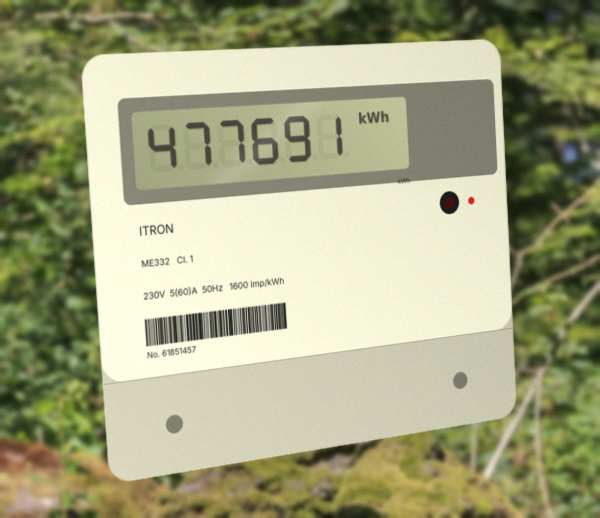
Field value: 477691 kWh
